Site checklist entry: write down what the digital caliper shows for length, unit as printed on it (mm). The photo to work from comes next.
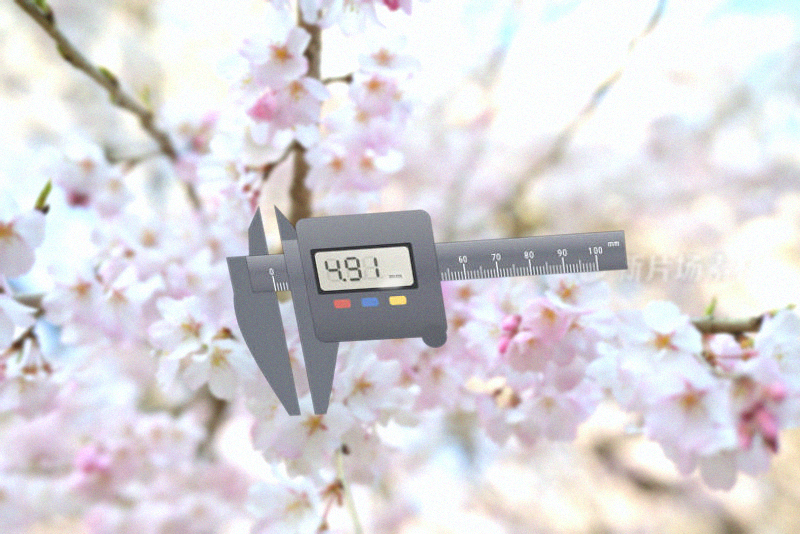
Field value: 4.91 mm
